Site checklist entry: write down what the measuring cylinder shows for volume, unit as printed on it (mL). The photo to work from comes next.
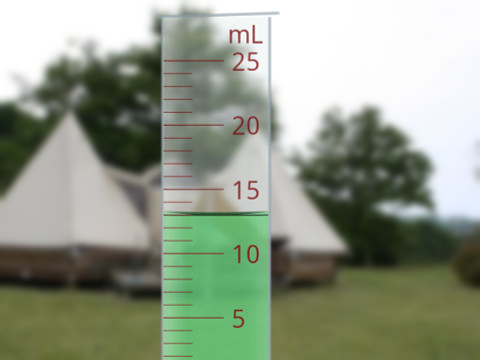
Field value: 13 mL
